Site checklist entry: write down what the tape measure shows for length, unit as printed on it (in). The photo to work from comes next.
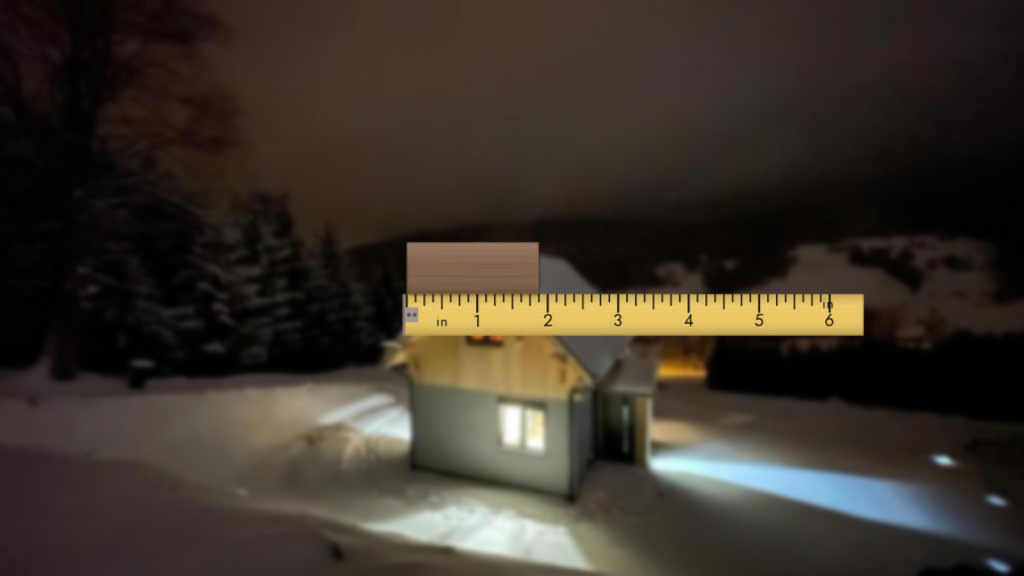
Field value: 1.875 in
